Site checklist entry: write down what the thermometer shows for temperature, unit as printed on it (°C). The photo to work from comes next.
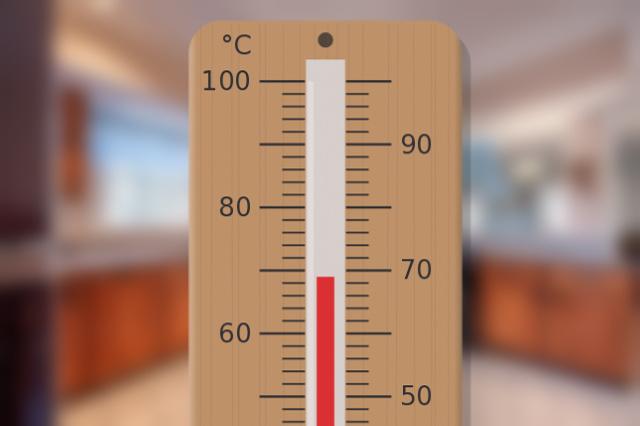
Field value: 69 °C
